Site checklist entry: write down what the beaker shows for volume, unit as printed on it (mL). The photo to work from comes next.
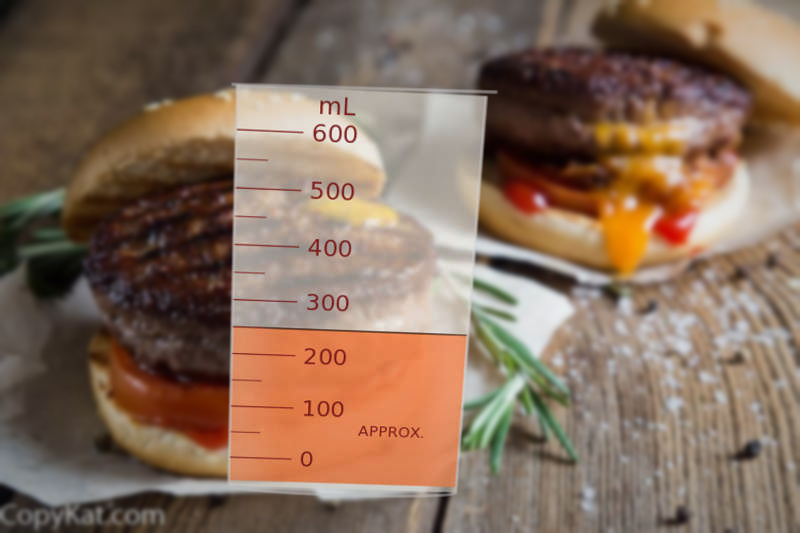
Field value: 250 mL
